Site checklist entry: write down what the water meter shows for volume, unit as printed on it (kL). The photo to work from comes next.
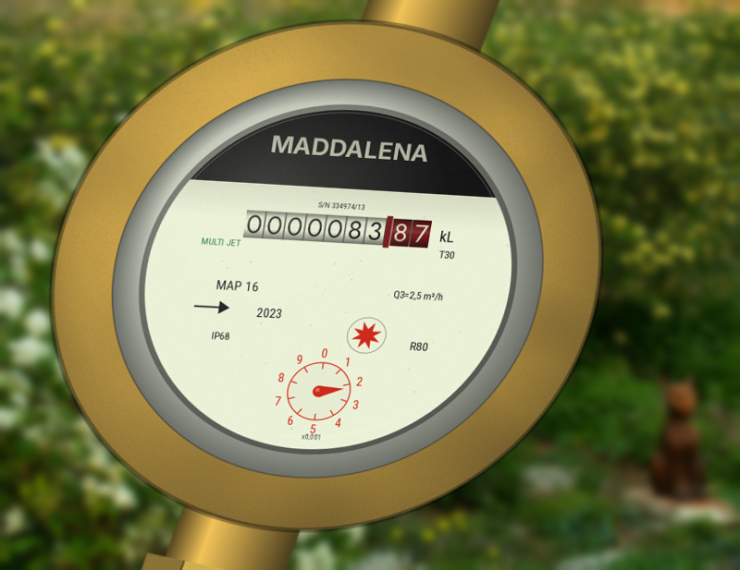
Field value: 83.872 kL
